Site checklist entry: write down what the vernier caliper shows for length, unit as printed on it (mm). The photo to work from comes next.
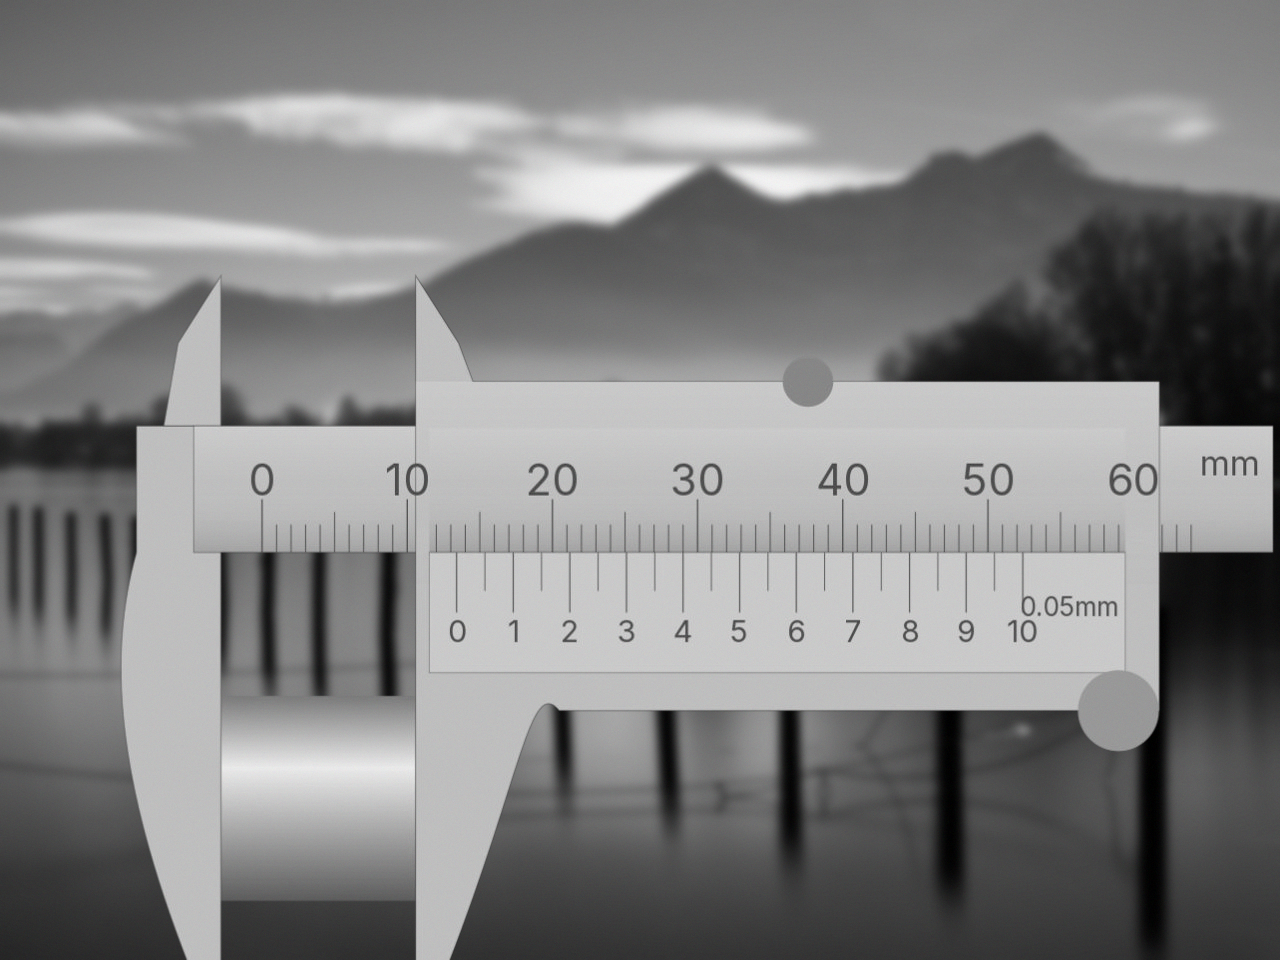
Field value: 13.4 mm
